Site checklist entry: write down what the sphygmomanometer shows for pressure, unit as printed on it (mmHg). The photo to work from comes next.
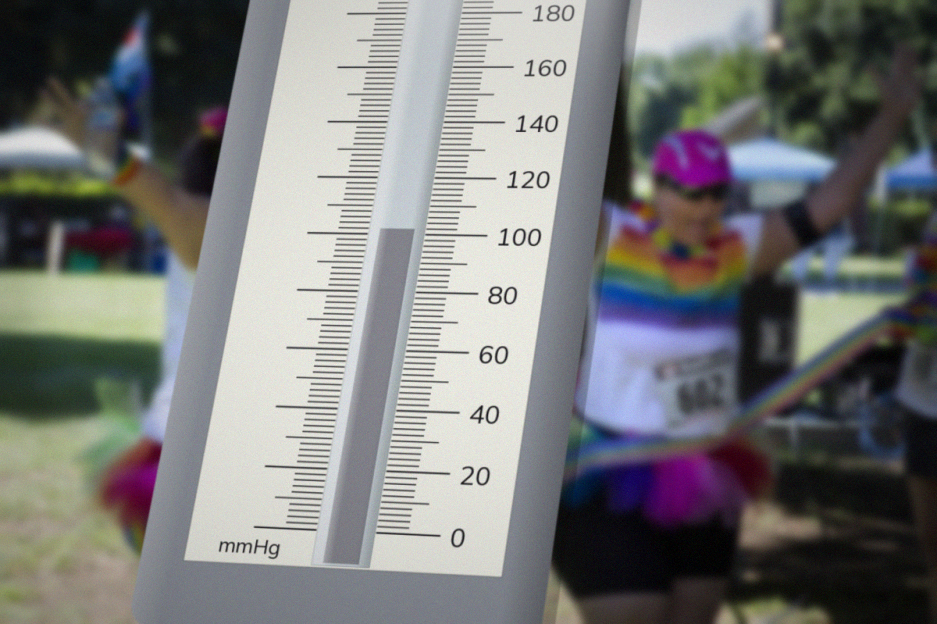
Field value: 102 mmHg
